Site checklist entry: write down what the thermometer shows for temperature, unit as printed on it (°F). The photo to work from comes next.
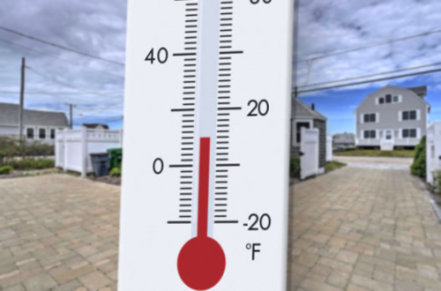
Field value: 10 °F
